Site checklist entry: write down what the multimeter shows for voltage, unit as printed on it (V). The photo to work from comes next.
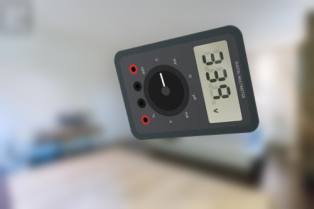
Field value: 339 V
